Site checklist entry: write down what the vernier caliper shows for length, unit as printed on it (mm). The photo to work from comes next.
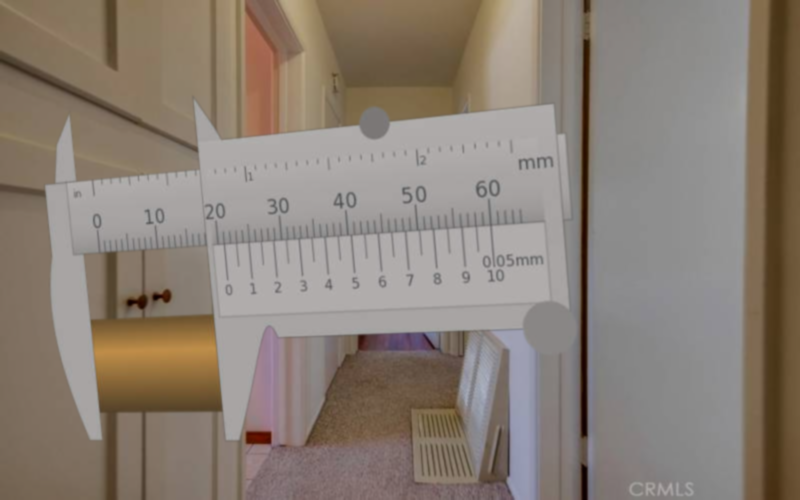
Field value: 21.0 mm
